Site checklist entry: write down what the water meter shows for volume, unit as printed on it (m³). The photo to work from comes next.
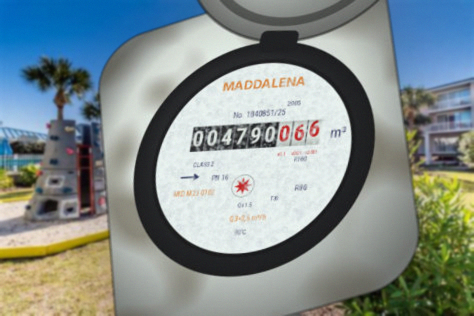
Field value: 4790.066 m³
